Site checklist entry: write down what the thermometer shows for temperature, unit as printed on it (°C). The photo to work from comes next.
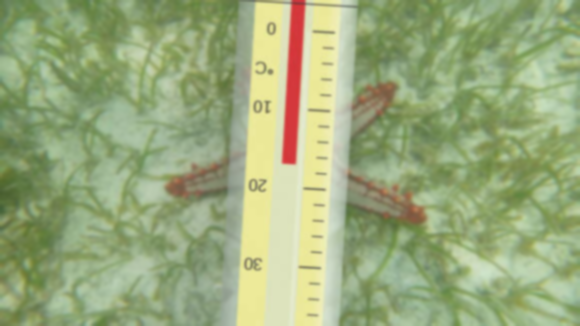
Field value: 17 °C
